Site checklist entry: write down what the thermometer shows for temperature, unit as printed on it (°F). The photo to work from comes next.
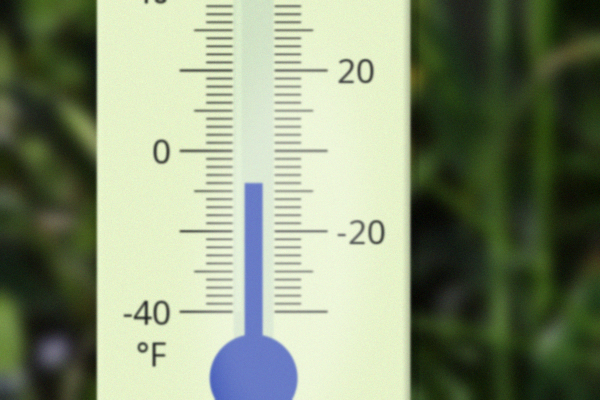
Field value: -8 °F
